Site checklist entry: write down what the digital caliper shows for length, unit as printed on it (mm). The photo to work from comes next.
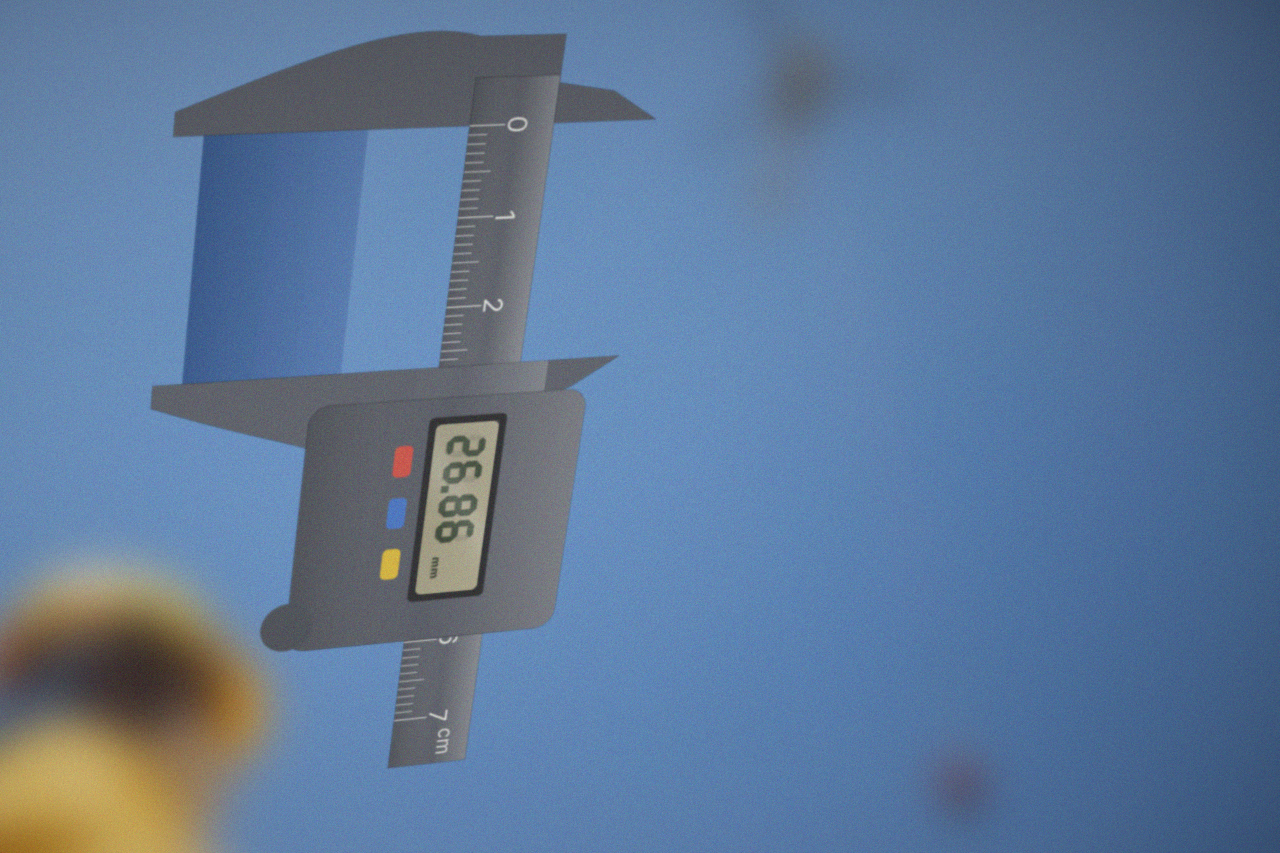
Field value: 26.86 mm
